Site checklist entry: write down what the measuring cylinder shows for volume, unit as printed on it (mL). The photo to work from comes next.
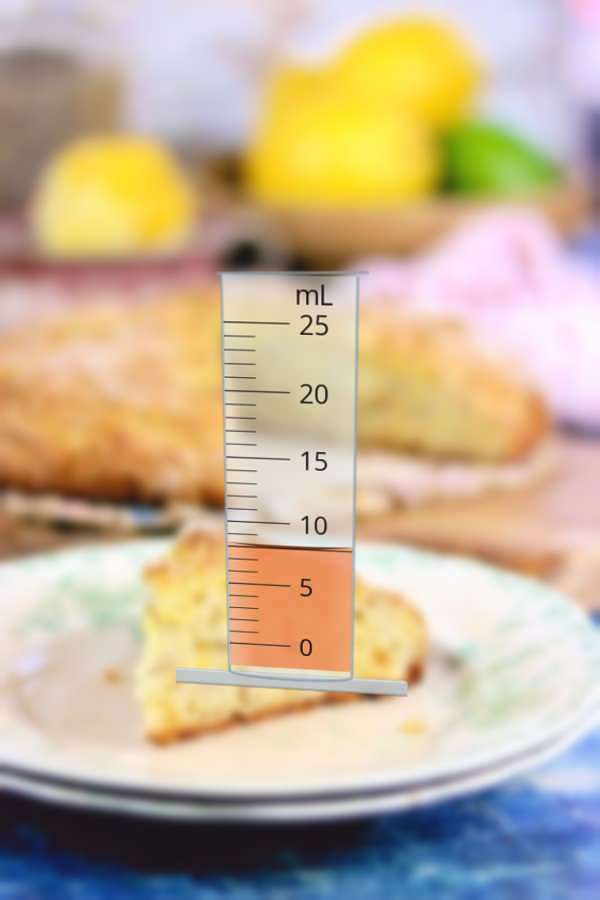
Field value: 8 mL
